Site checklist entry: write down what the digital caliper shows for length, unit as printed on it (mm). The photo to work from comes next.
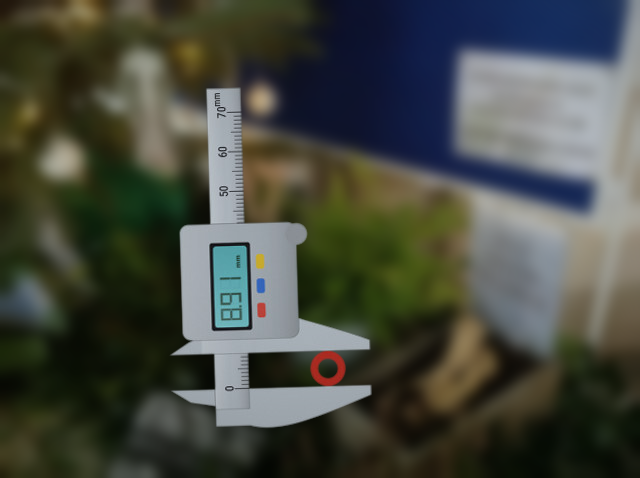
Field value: 8.91 mm
